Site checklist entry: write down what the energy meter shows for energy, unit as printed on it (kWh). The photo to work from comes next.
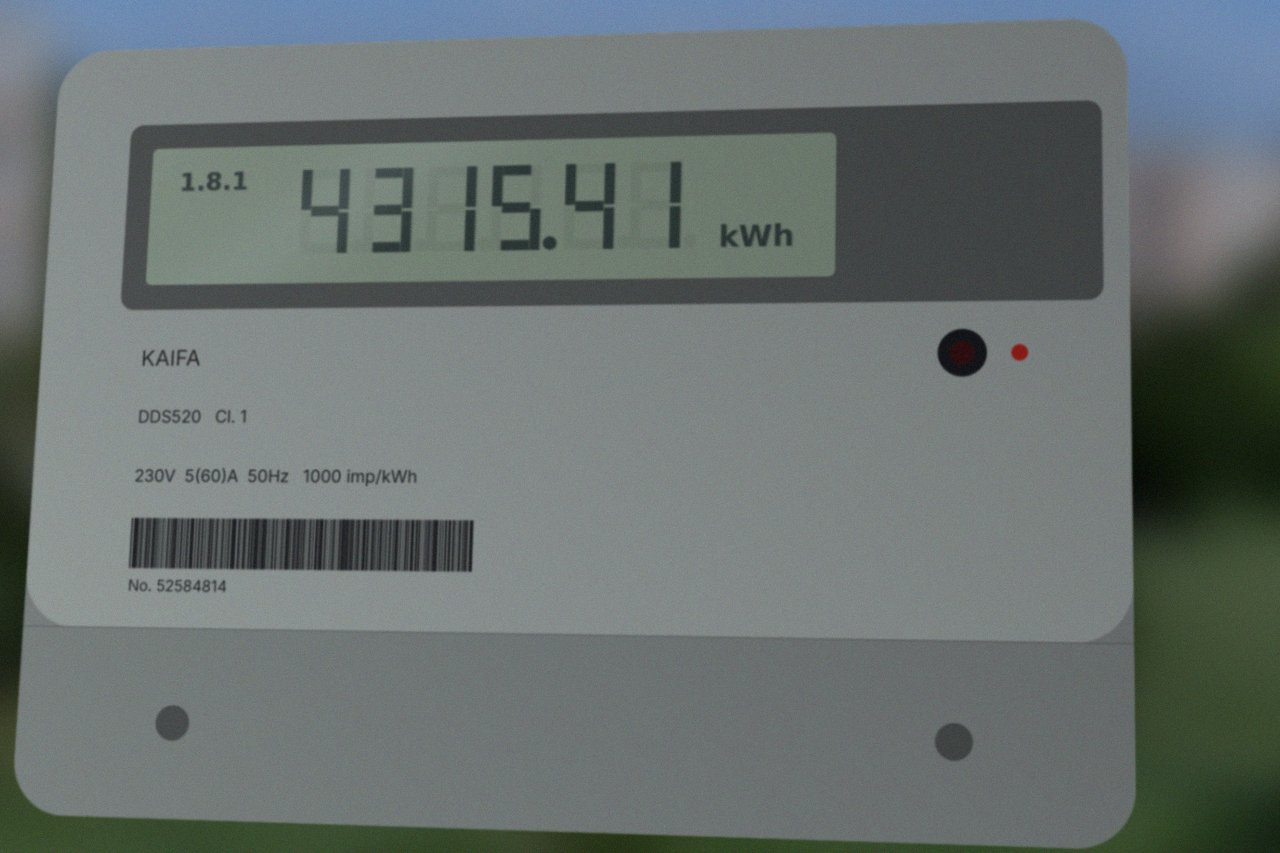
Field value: 4315.41 kWh
